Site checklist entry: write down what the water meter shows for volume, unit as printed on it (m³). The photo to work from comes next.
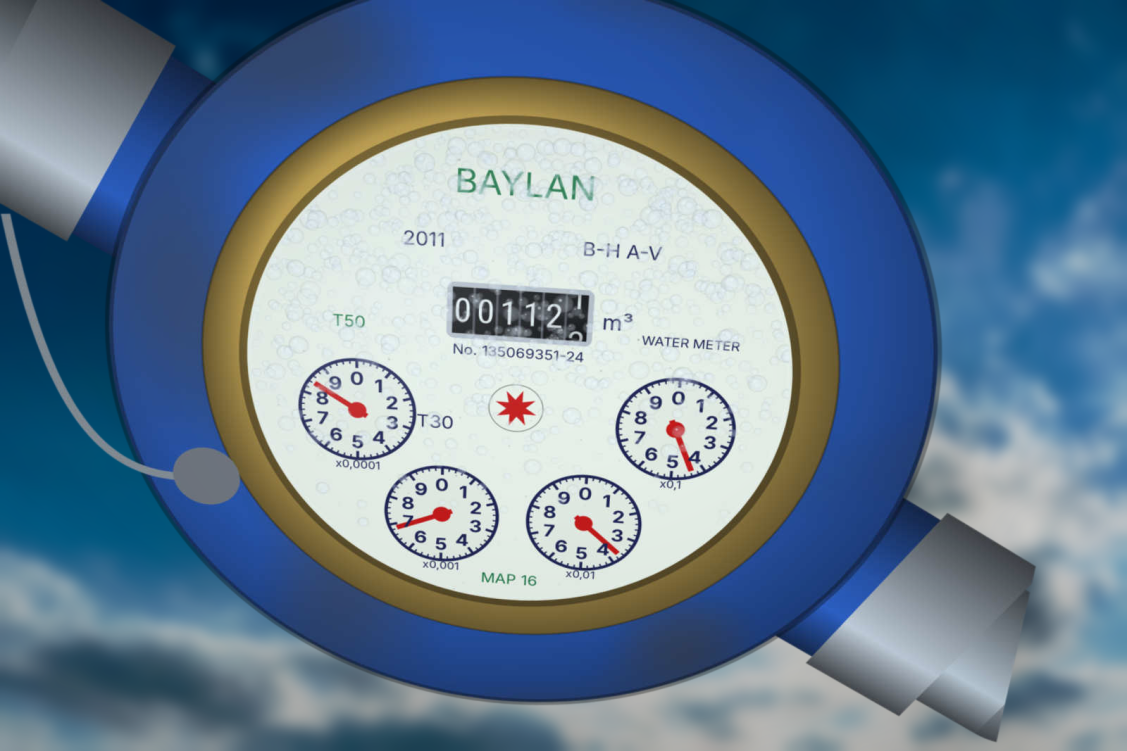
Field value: 1121.4368 m³
